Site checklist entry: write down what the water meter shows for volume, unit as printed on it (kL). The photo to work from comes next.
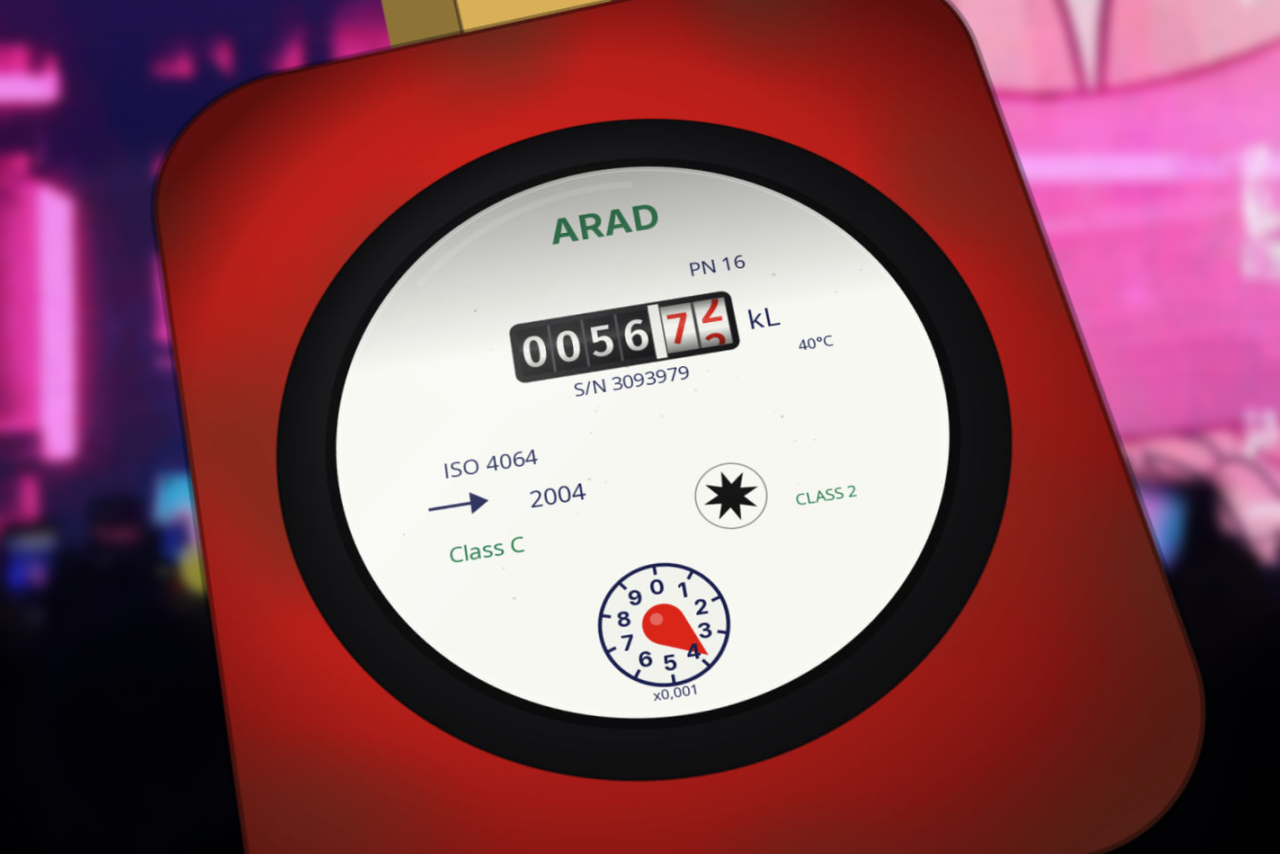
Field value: 56.723 kL
